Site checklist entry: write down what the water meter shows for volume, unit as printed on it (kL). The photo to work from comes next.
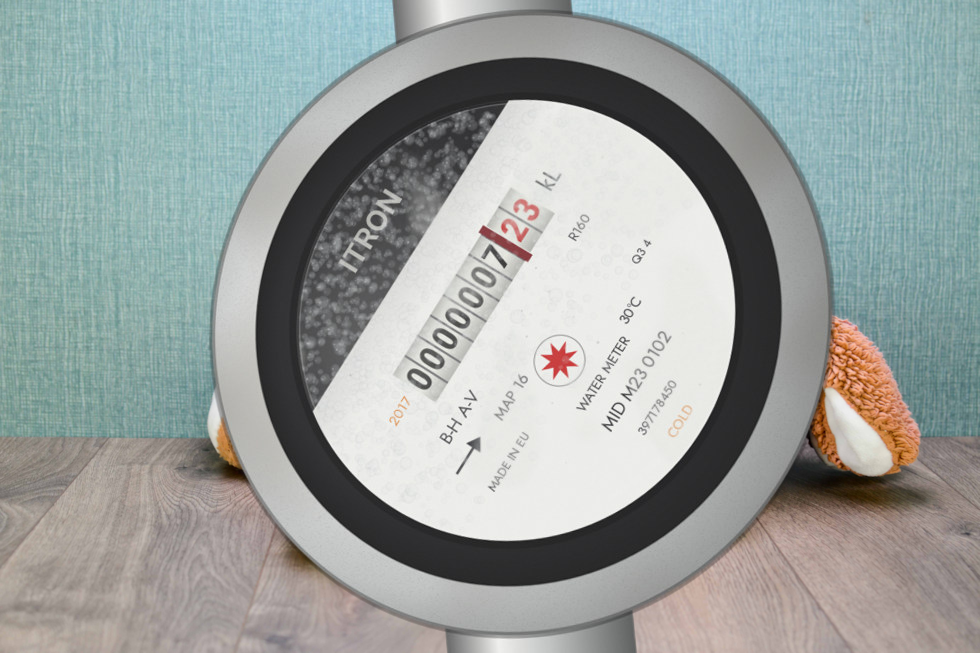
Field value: 7.23 kL
